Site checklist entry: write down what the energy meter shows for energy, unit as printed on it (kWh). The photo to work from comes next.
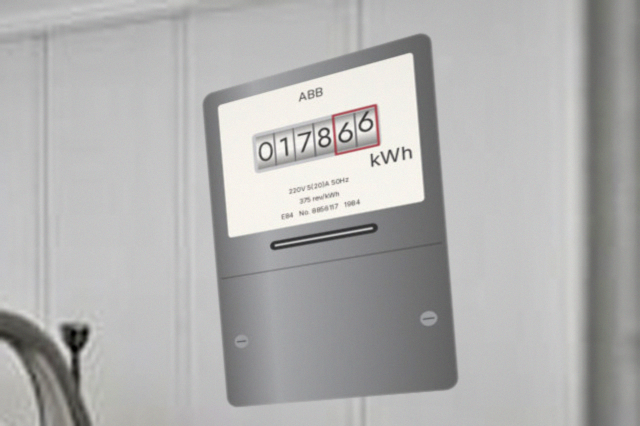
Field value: 178.66 kWh
